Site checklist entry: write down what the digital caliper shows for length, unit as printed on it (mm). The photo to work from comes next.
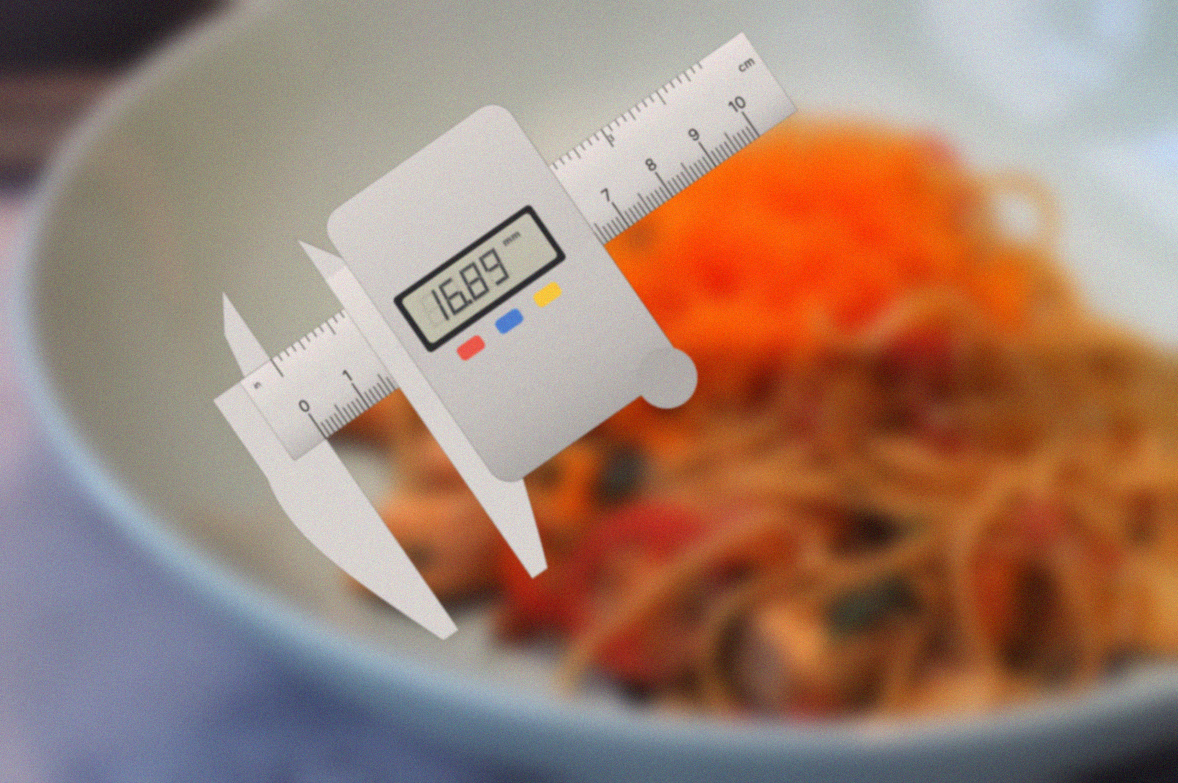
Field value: 16.89 mm
